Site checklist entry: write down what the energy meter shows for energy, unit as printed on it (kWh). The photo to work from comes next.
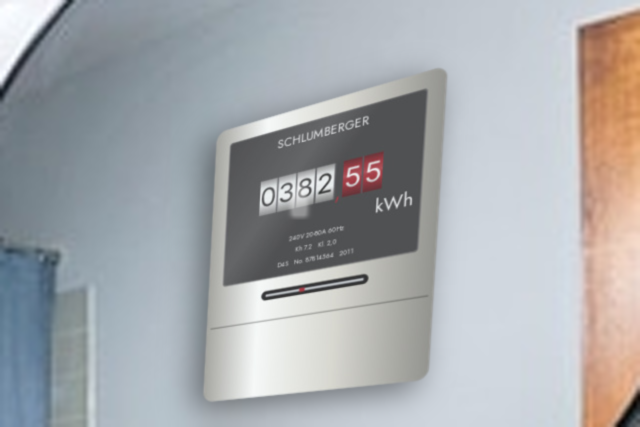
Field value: 382.55 kWh
